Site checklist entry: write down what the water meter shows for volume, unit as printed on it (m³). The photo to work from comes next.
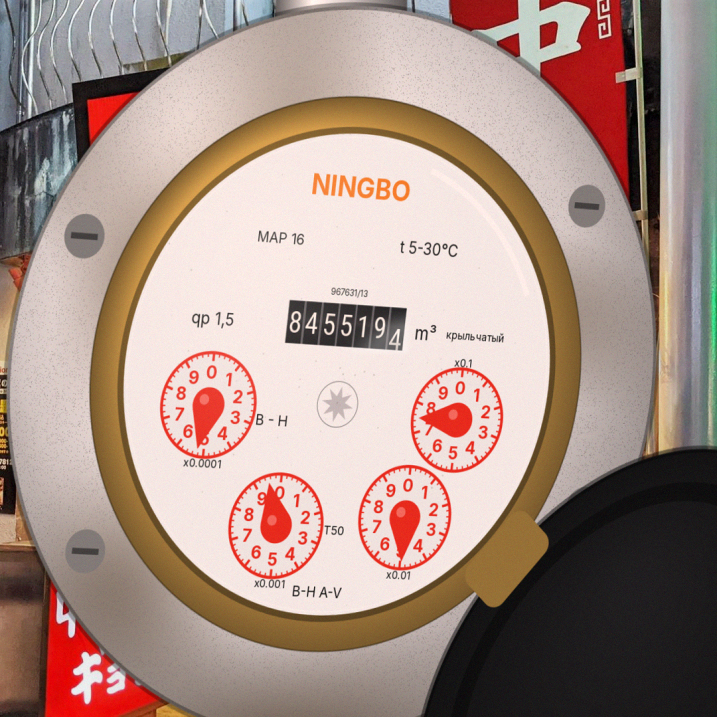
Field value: 8455193.7495 m³
